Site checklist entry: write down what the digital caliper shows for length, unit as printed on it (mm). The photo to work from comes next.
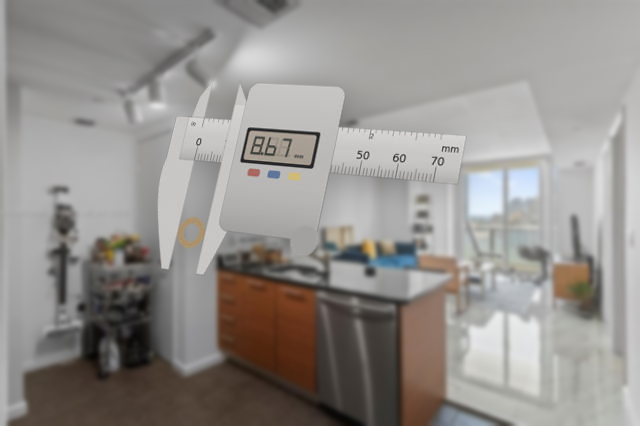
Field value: 8.67 mm
